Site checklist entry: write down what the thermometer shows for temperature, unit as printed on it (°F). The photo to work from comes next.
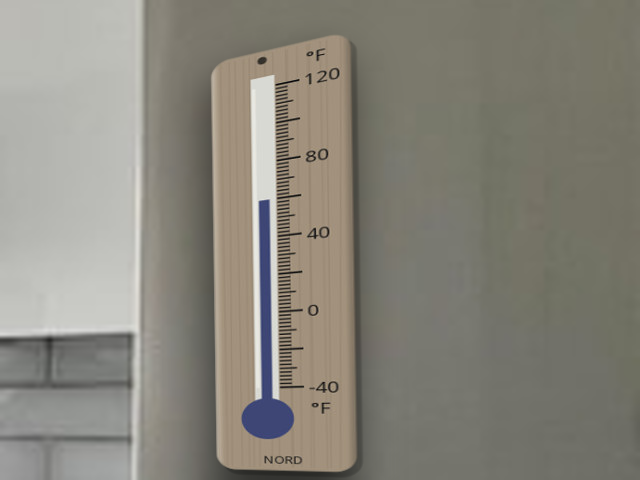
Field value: 60 °F
